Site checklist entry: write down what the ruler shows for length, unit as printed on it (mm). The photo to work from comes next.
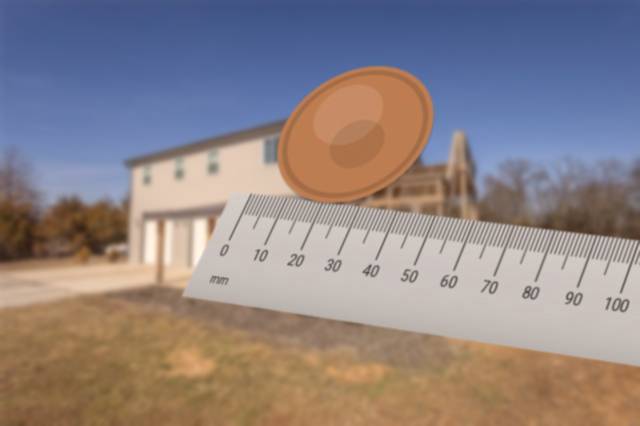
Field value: 40 mm
